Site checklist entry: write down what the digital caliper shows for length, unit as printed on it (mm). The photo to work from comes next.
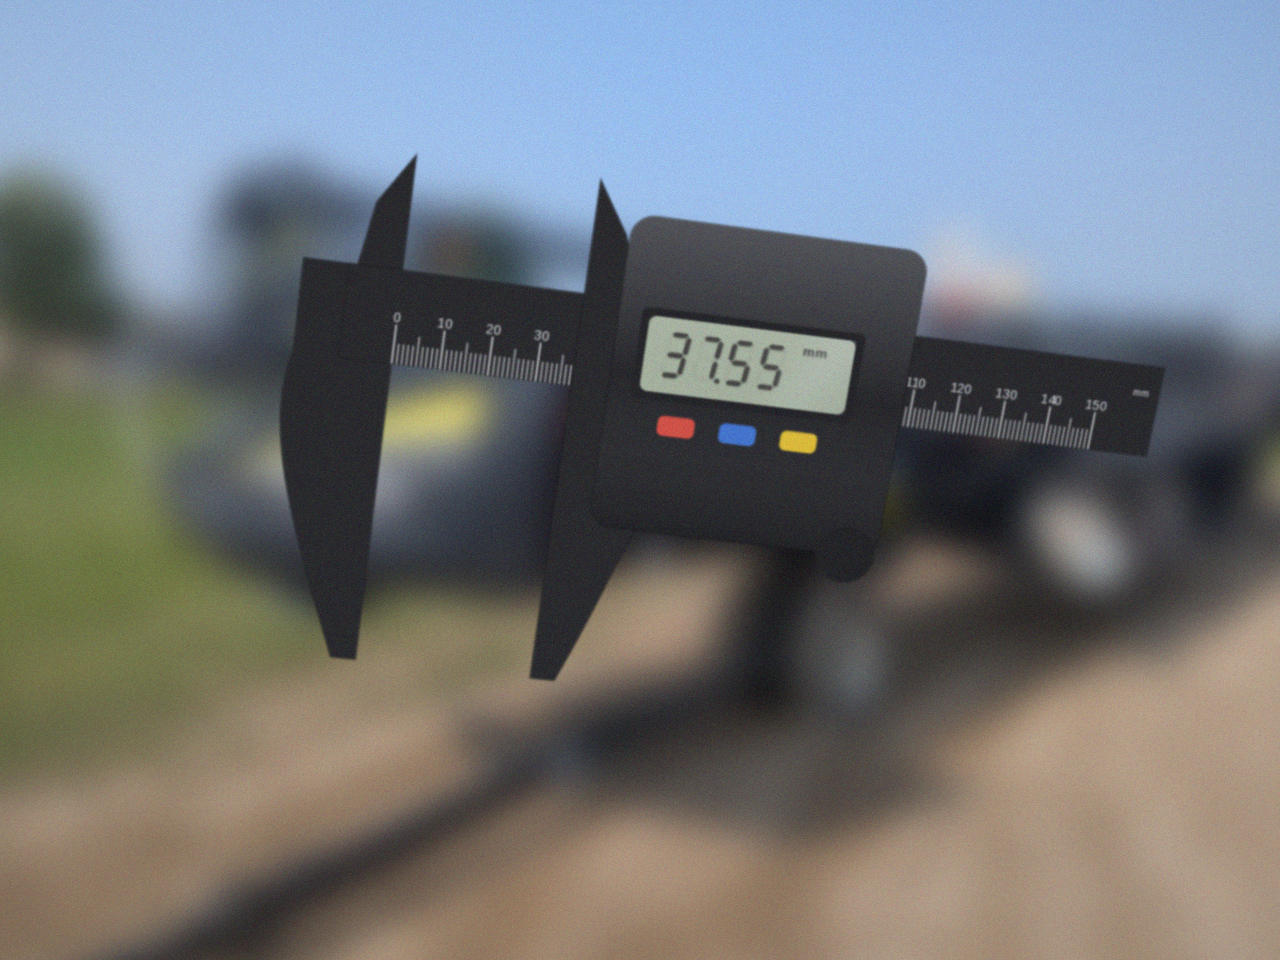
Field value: 37.55 mm
